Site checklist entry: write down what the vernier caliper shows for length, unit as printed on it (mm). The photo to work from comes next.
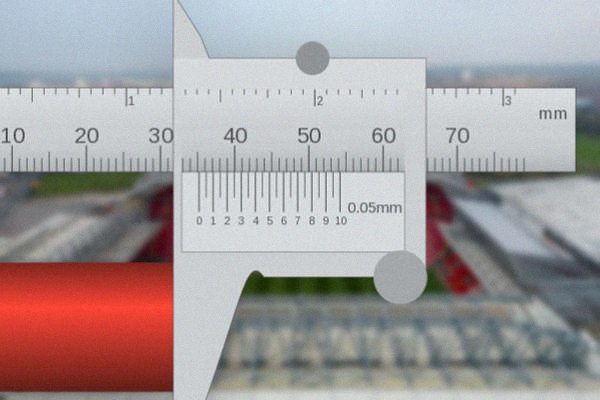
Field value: 35.2 mm
